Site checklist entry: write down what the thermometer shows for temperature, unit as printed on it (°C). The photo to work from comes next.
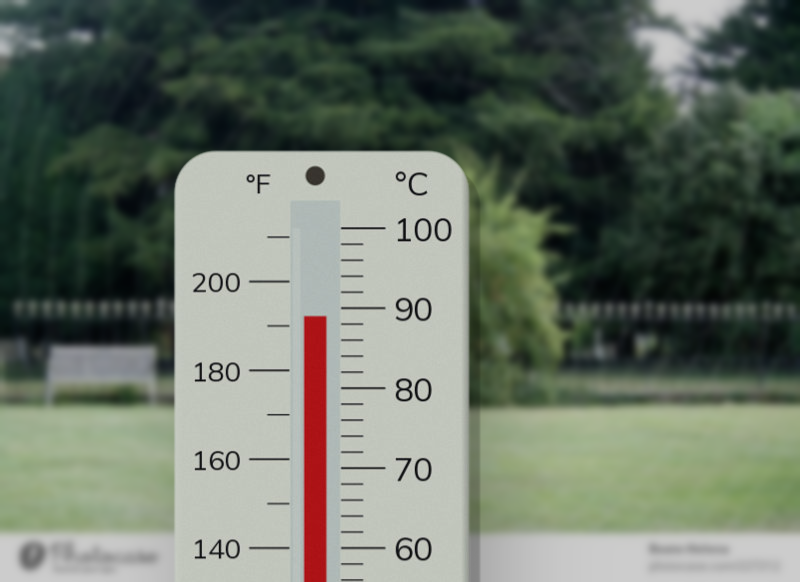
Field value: 89 °C
